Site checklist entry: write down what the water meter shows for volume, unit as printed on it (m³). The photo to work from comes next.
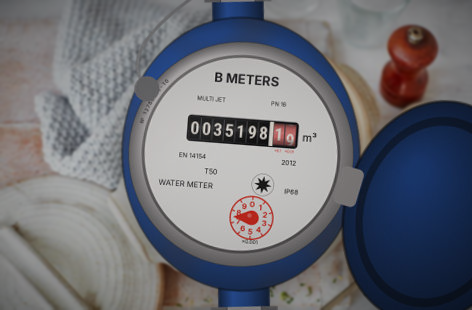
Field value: 35198.187 m³
